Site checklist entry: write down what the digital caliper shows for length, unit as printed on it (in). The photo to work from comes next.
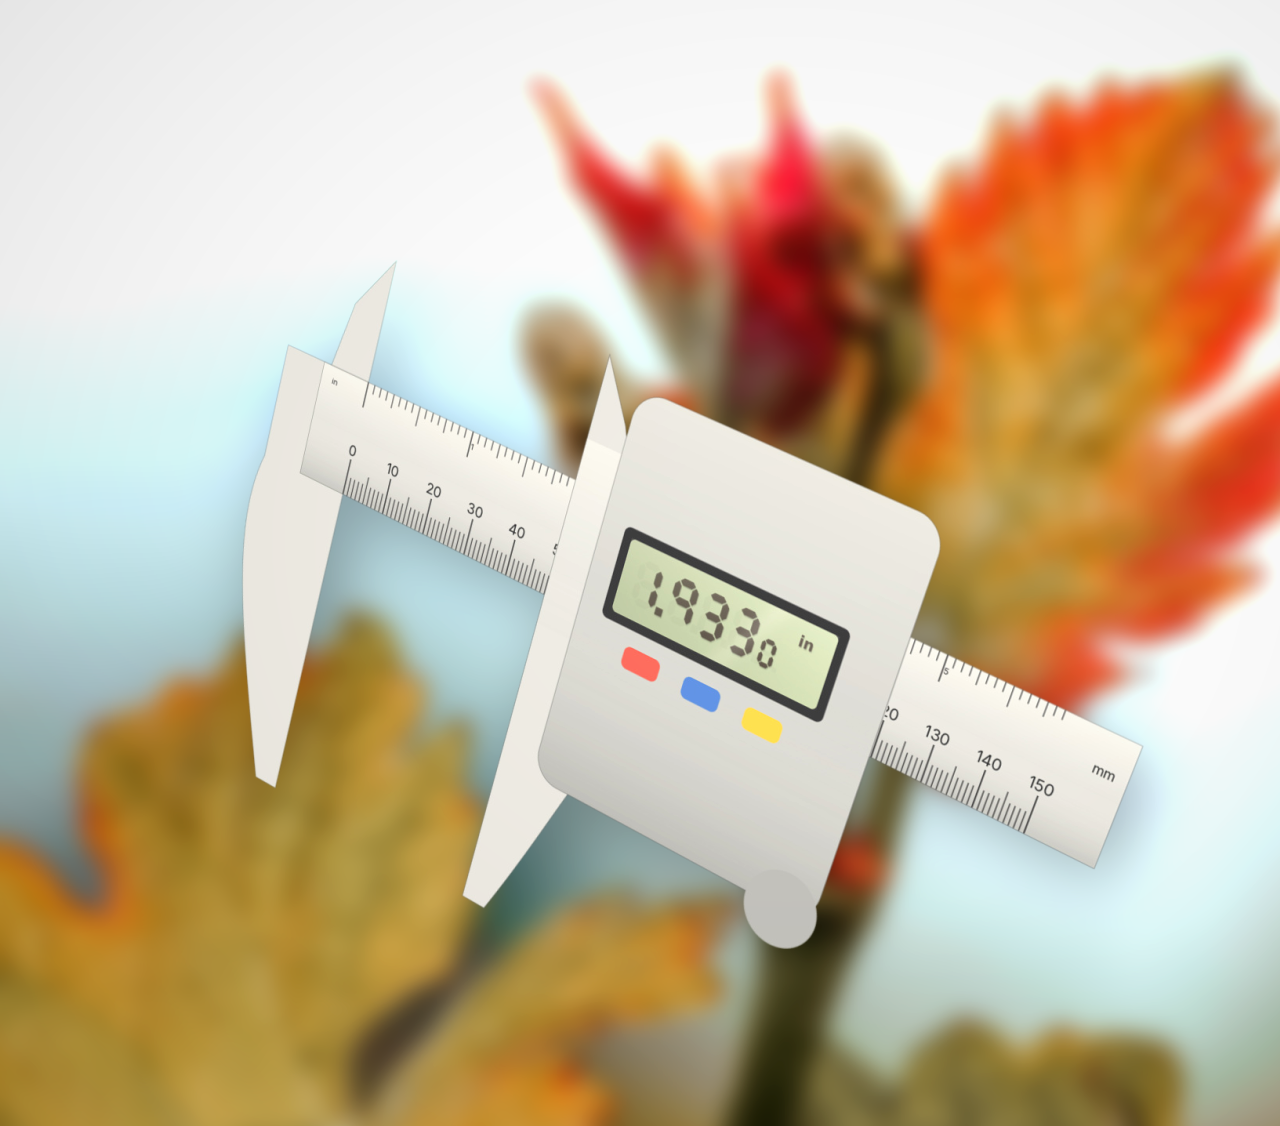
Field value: 1.9330 in
